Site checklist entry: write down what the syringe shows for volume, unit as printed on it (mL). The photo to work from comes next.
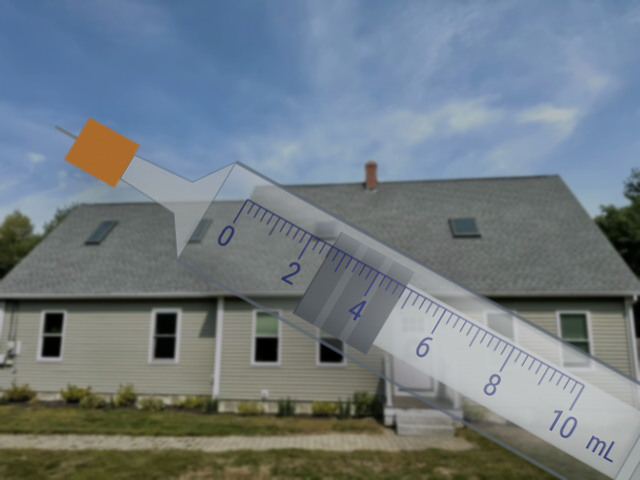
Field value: 2.6 mL
